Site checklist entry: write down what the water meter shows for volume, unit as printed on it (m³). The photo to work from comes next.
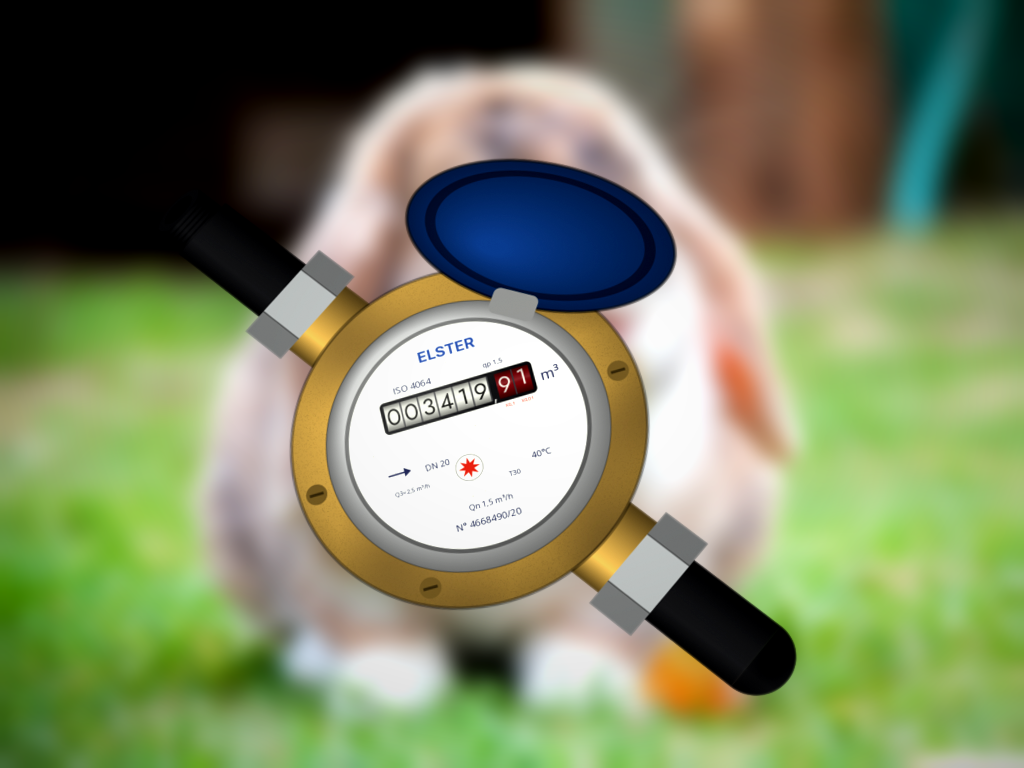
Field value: 3419.91 m³
